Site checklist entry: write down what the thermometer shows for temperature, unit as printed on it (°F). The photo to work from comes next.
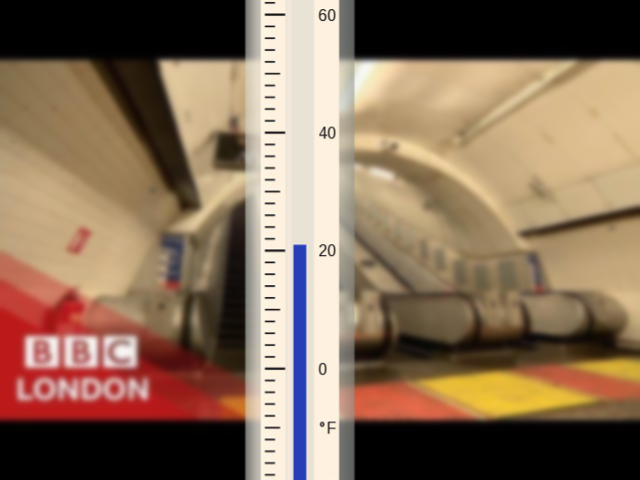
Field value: 21 °F
